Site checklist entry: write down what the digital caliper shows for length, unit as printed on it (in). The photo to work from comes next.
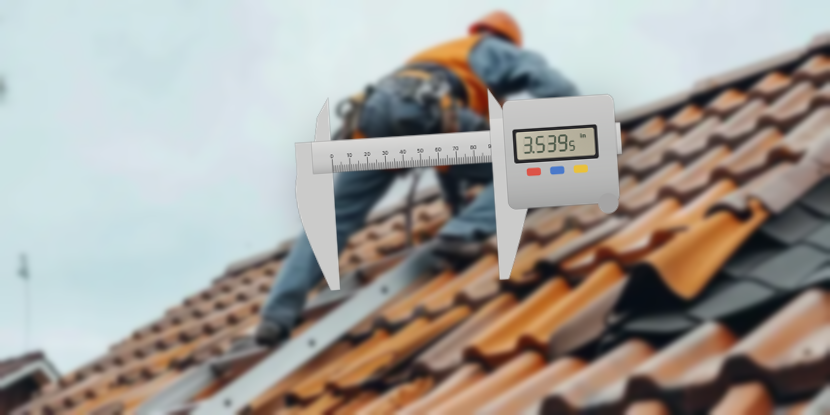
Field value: 3.5395 in
